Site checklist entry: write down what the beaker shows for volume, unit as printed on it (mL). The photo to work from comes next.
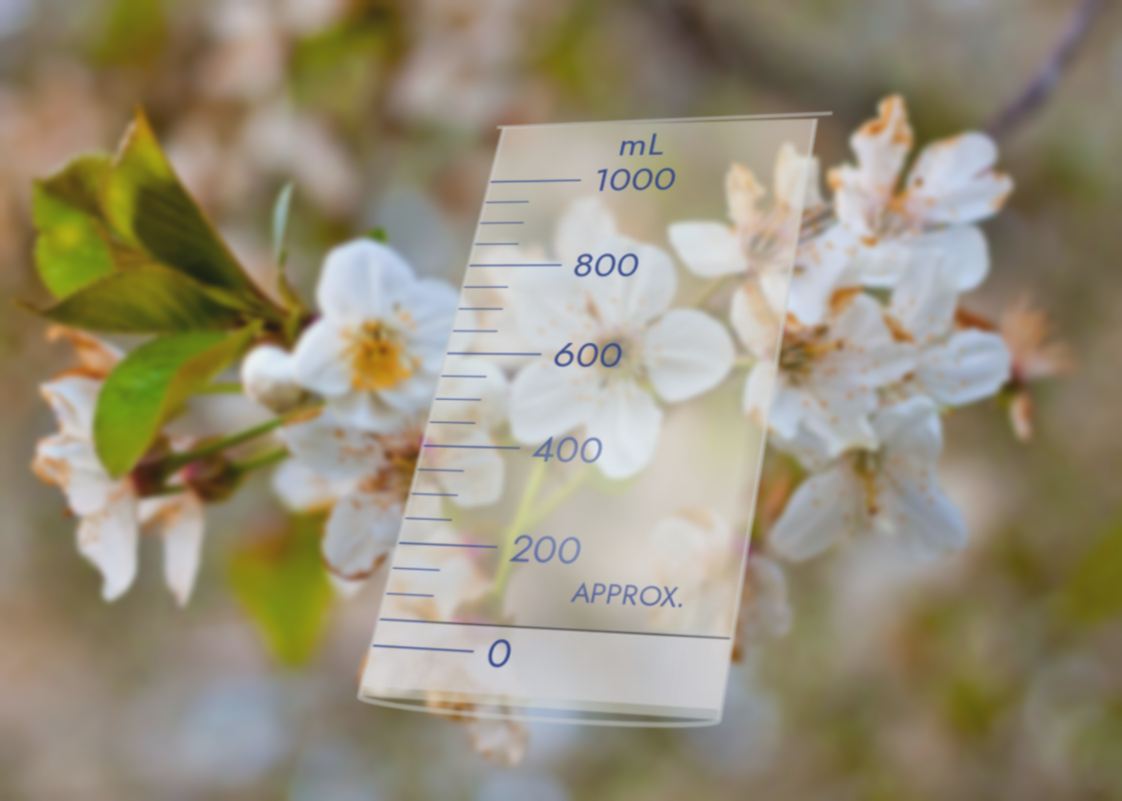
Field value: 50 mL
